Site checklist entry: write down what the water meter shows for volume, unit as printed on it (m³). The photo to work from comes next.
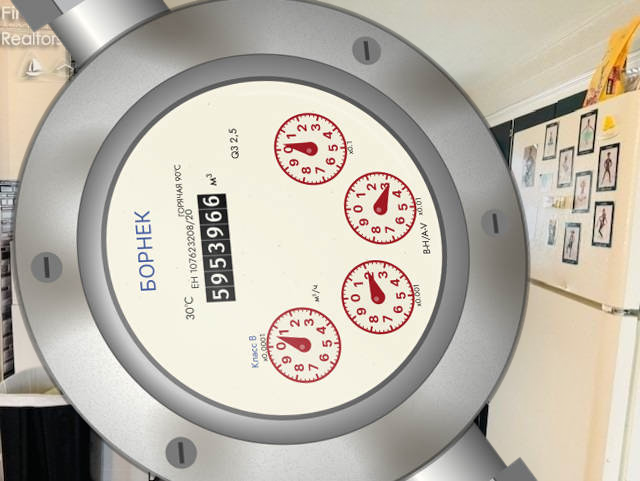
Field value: 5953966.0320 m³
